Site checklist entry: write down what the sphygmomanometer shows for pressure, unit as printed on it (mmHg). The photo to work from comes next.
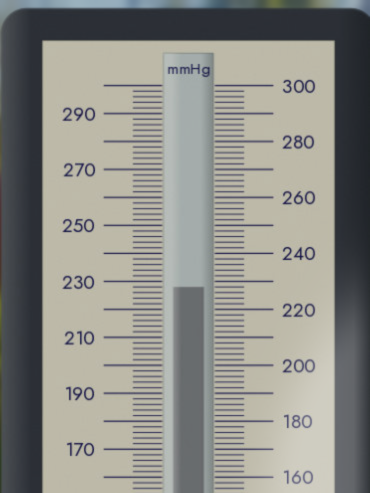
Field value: 228 mmHg
